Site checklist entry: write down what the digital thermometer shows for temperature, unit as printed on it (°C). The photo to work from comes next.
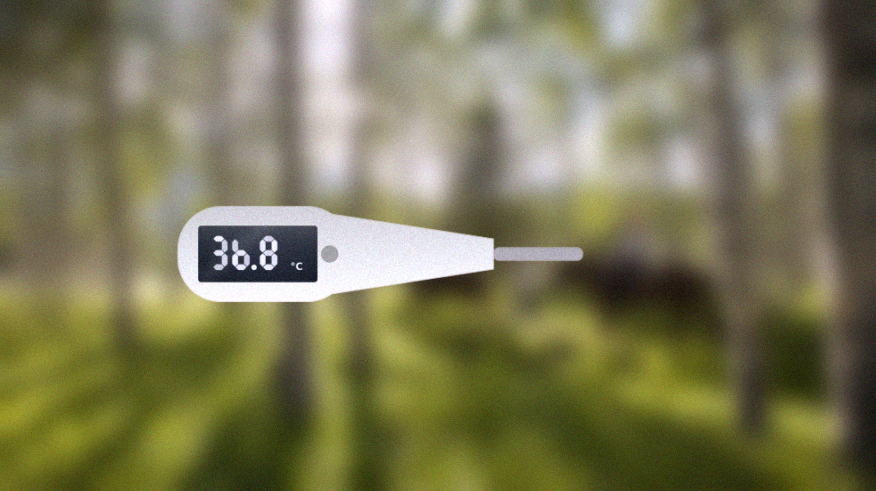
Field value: 36.8 °C
